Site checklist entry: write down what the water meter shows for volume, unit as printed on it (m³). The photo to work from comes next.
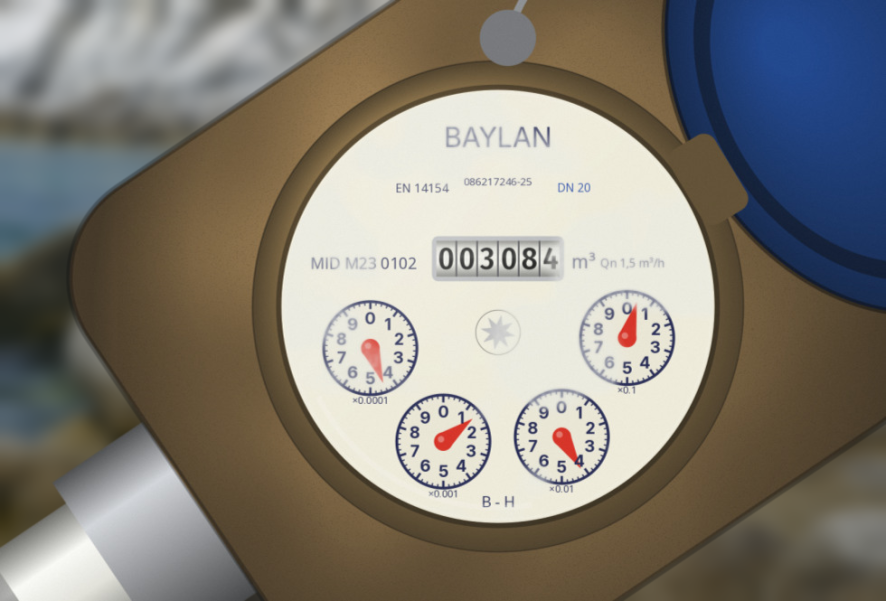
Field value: 3084.0414 m³
